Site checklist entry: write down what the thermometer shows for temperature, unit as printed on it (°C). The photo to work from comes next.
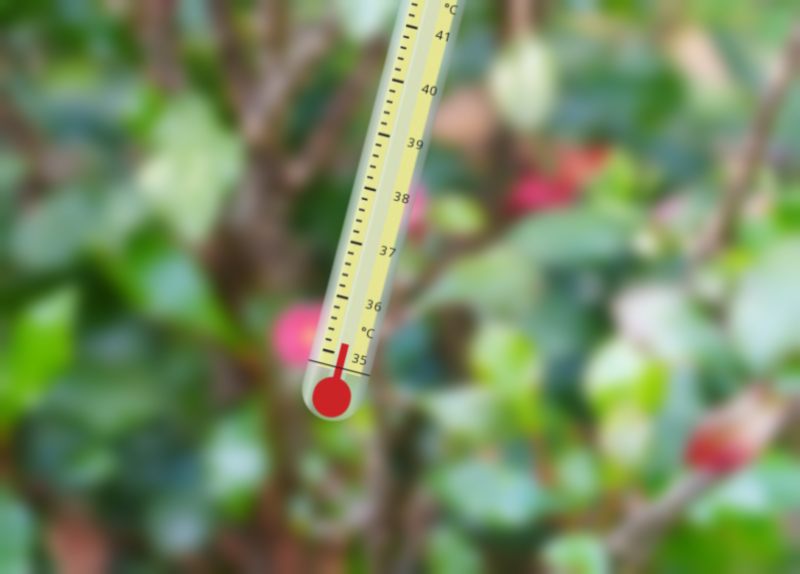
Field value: 35.2 °C
